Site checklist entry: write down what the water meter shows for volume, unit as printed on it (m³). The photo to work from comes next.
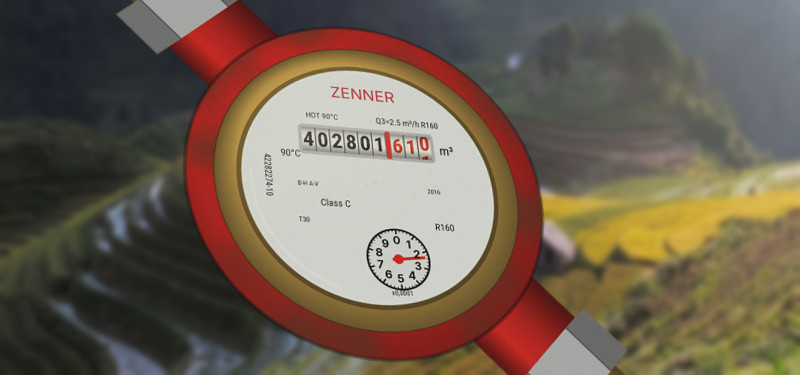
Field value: 402801.6102 m³
